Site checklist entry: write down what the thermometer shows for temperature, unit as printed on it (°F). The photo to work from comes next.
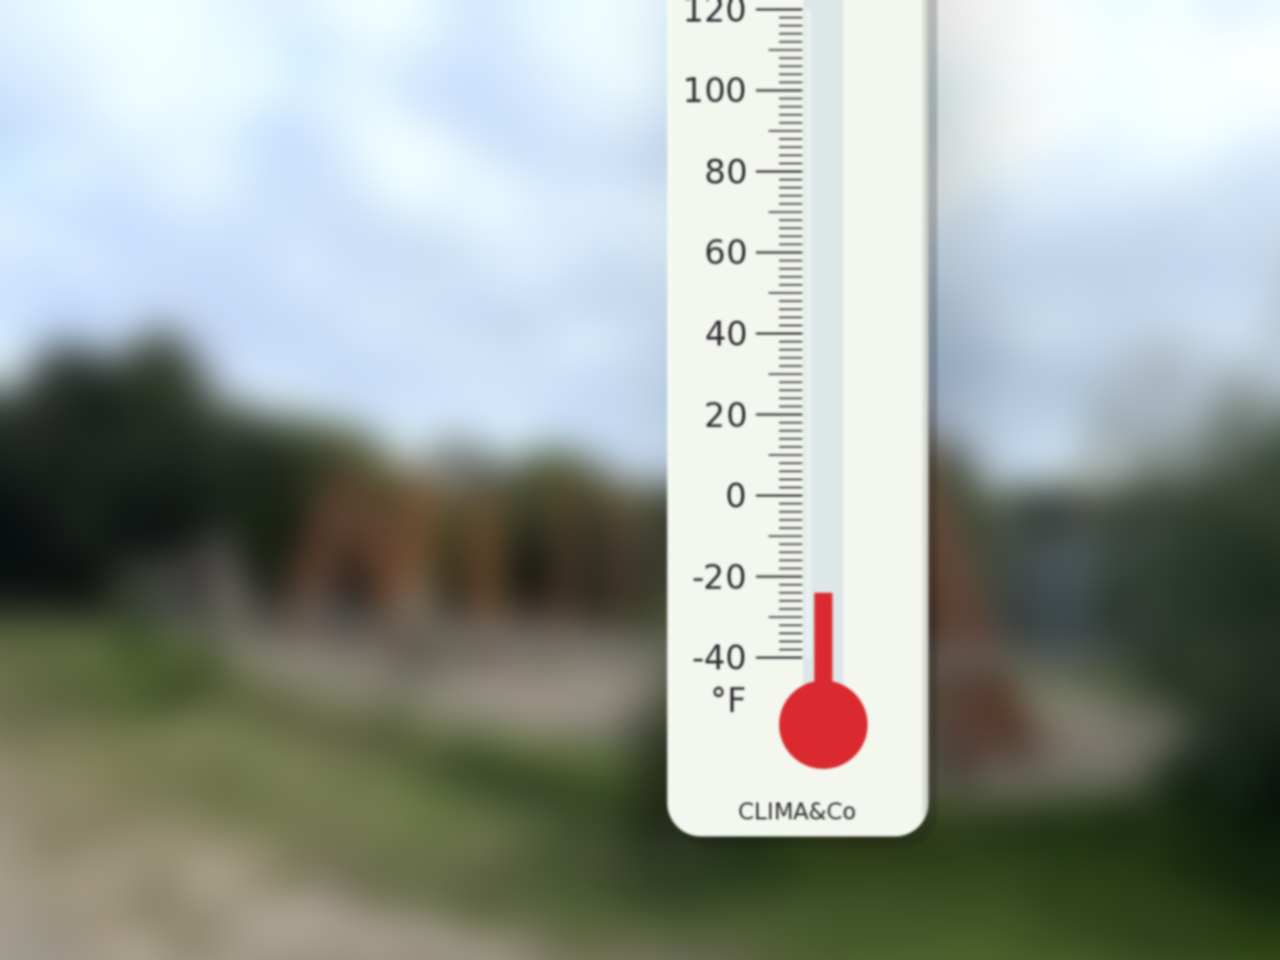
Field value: -24 °F
